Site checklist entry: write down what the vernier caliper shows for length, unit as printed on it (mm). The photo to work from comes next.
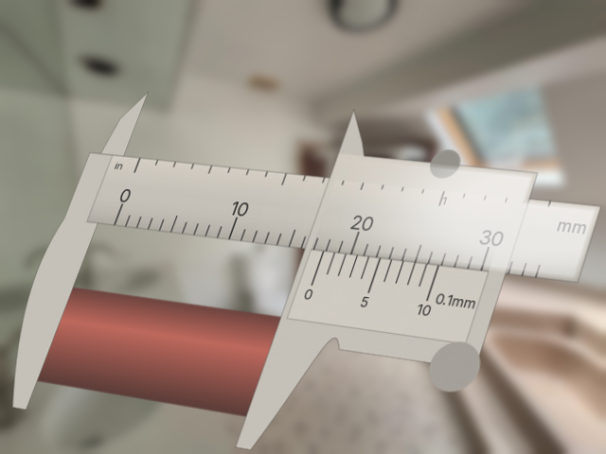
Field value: 17.8 mm
